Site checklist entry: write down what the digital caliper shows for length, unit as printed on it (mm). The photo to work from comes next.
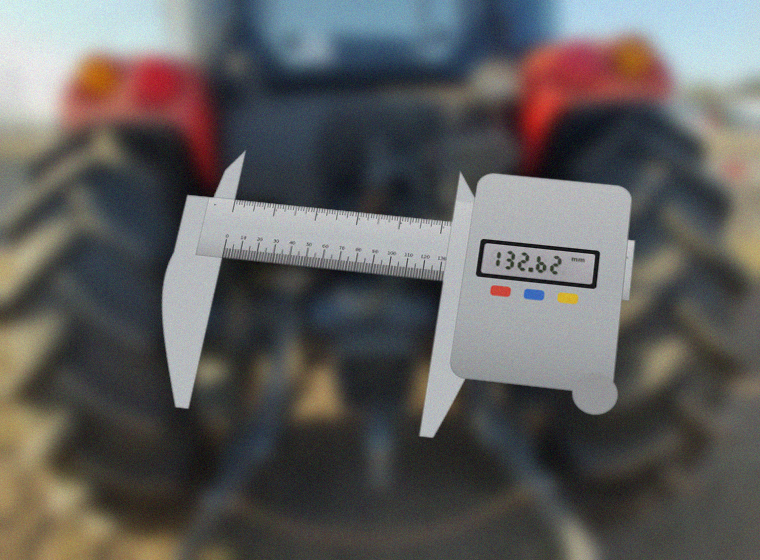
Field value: 132.62 mm
